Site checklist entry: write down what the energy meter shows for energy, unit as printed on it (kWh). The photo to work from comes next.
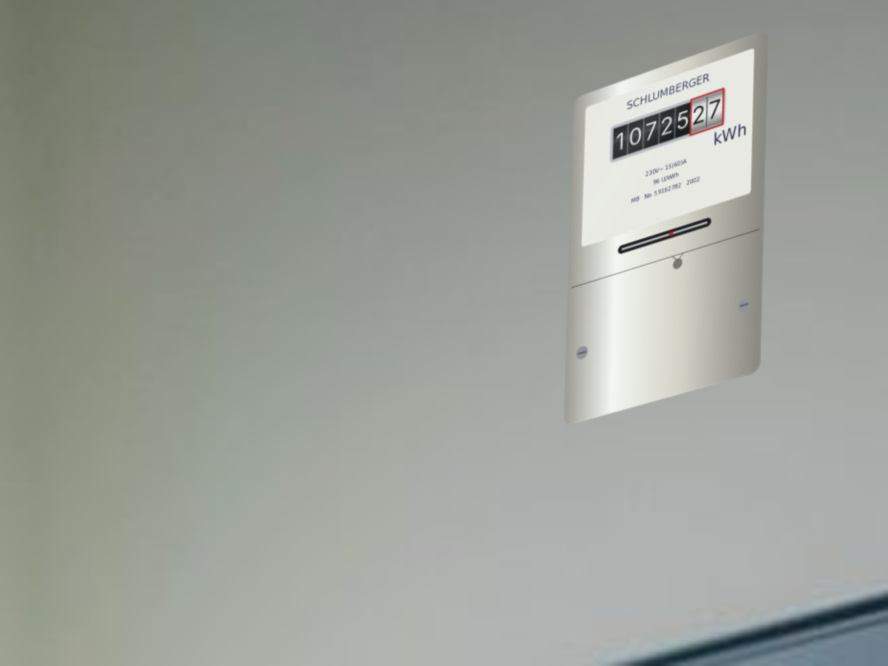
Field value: 10725.27 kWh
